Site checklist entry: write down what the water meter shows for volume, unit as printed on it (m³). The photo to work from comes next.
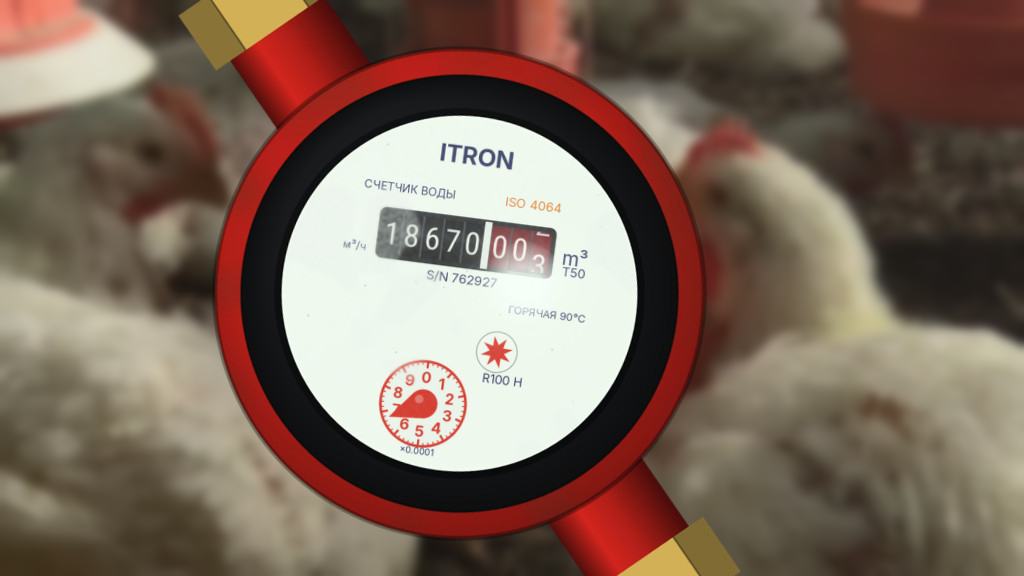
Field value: 18670.0026 m³
